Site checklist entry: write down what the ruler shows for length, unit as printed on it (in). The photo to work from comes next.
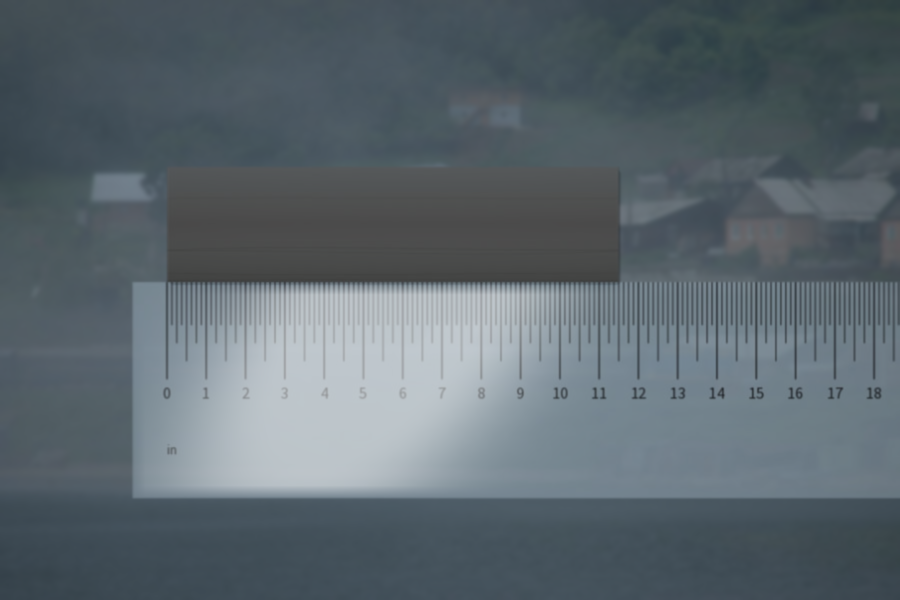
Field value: 11.5 in
